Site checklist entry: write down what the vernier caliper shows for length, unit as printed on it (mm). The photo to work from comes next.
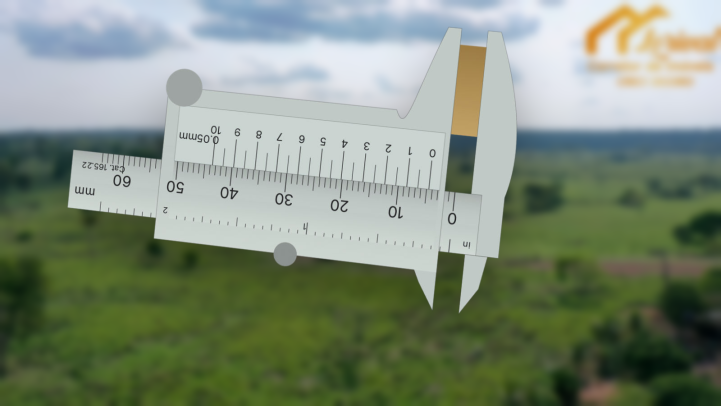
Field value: 4.6 mm
